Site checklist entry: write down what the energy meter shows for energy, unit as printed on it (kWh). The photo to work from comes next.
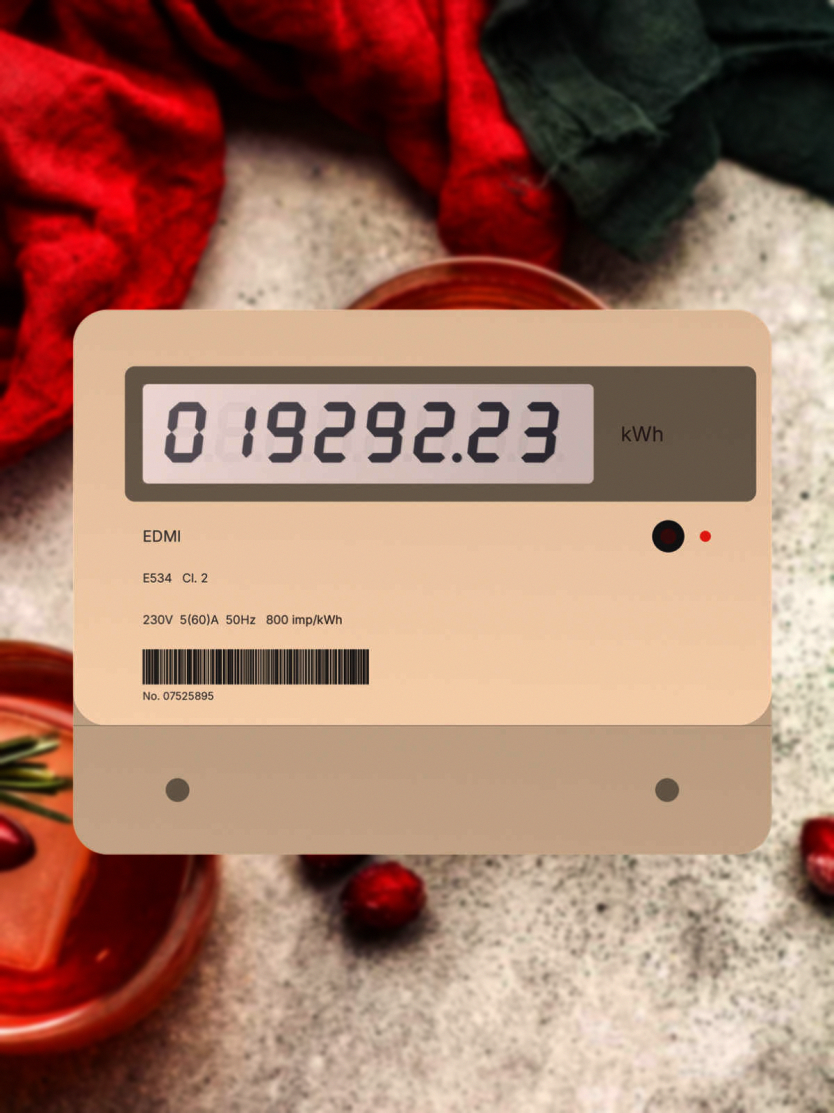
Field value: 19292.23 kWh
